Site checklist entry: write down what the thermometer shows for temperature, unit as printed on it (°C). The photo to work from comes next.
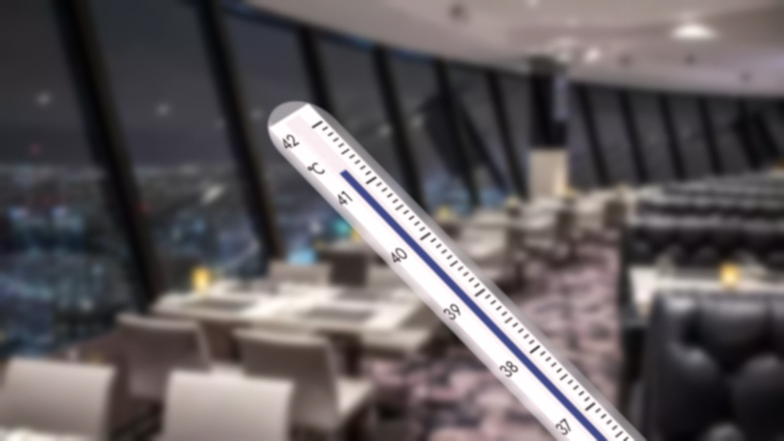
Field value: 41.3 °C
